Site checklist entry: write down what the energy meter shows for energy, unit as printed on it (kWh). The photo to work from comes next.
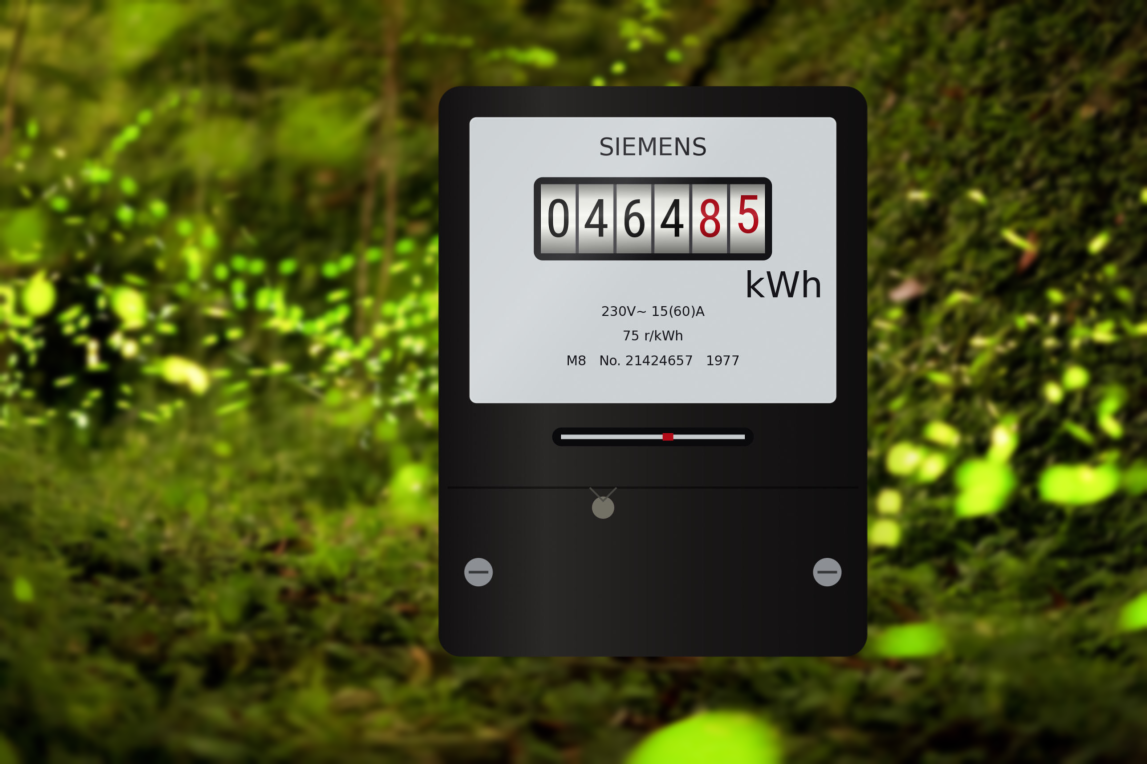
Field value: 464.85 kWh
